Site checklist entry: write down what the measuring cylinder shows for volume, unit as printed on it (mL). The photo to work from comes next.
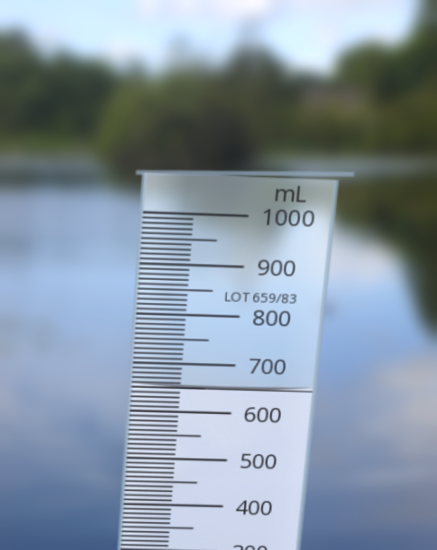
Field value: 650 mL
